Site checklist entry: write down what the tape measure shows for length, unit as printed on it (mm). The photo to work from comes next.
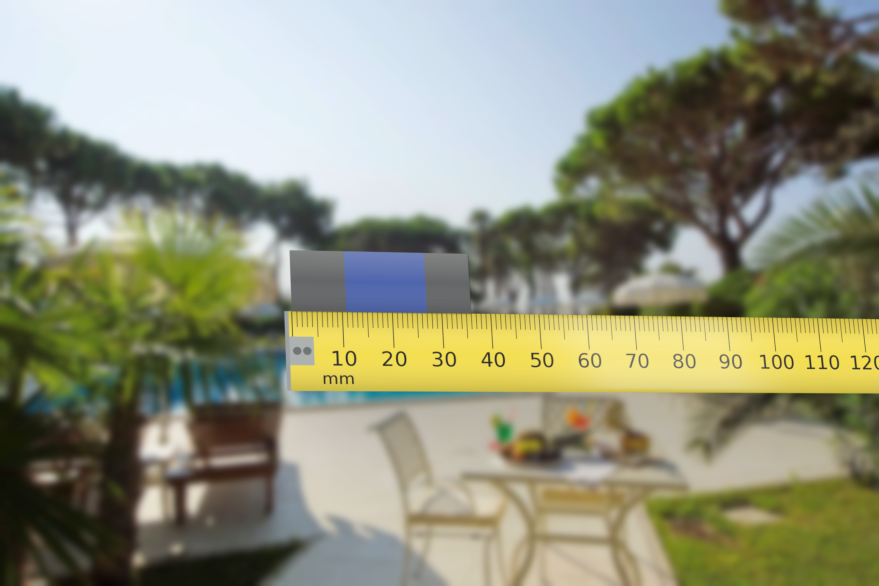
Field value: 36 mm
